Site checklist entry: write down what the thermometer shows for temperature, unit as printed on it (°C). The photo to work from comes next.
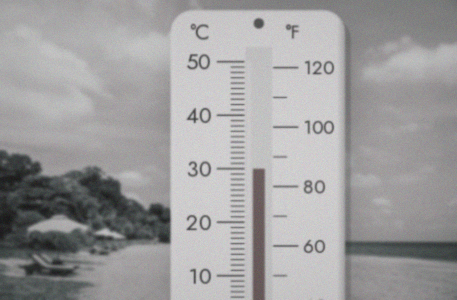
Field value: 30 °C
